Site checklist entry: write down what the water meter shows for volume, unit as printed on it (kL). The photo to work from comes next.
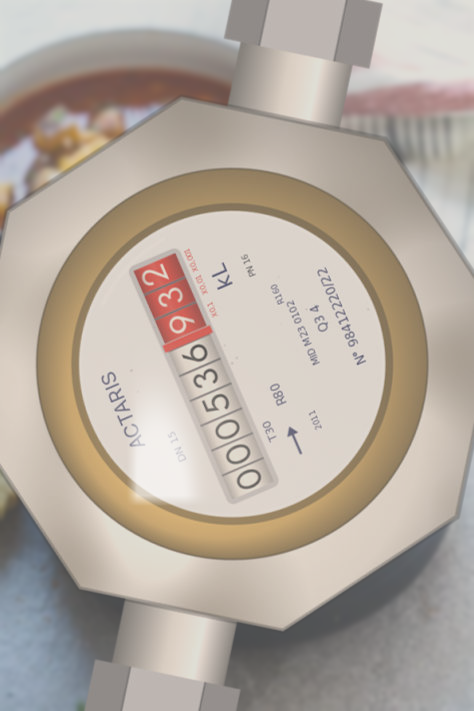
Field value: 536.932 kL
